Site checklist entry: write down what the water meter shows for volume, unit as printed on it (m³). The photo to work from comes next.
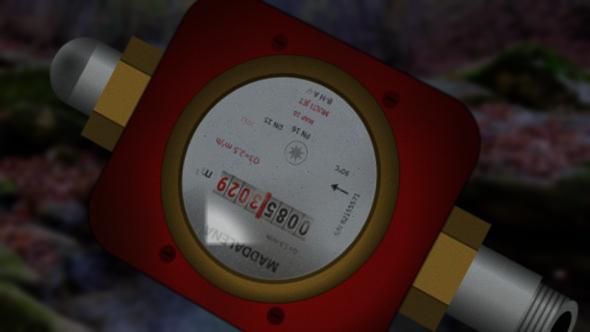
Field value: 85.3029 m³
